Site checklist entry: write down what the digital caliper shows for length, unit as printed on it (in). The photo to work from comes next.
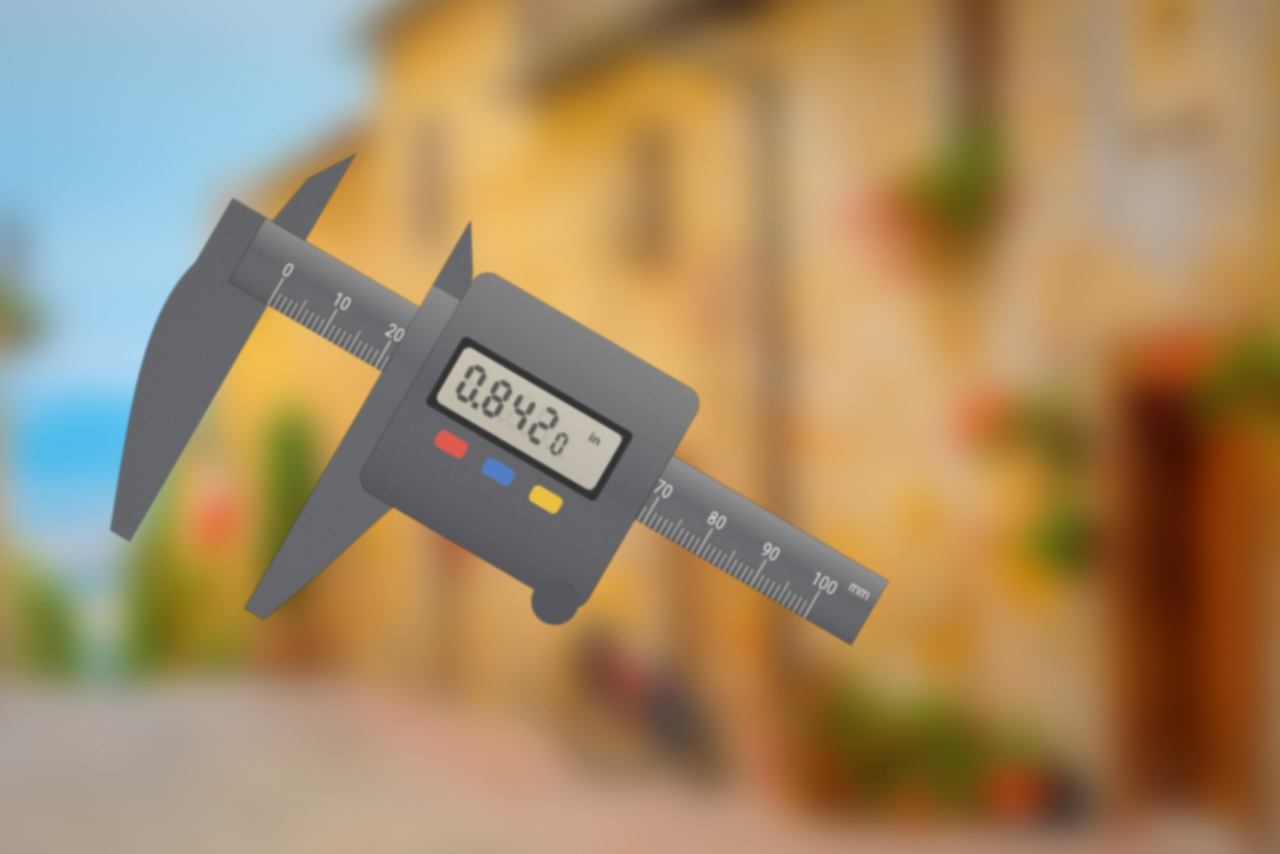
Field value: 0.8420 in
